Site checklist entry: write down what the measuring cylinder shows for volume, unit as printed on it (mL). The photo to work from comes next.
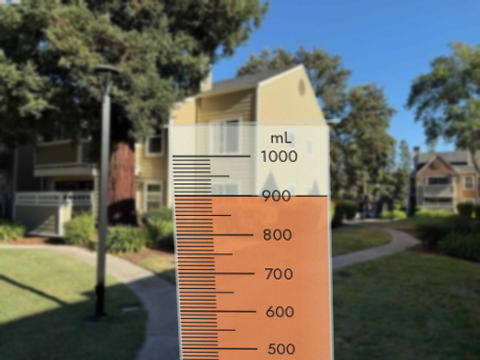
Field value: 900 mL
